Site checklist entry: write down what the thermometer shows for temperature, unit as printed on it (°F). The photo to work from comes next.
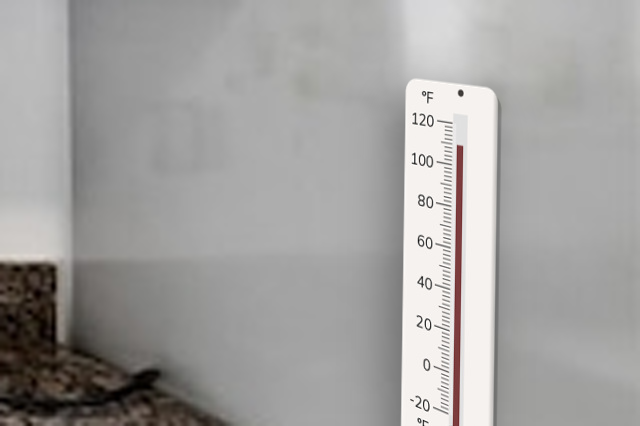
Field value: 110 °F
